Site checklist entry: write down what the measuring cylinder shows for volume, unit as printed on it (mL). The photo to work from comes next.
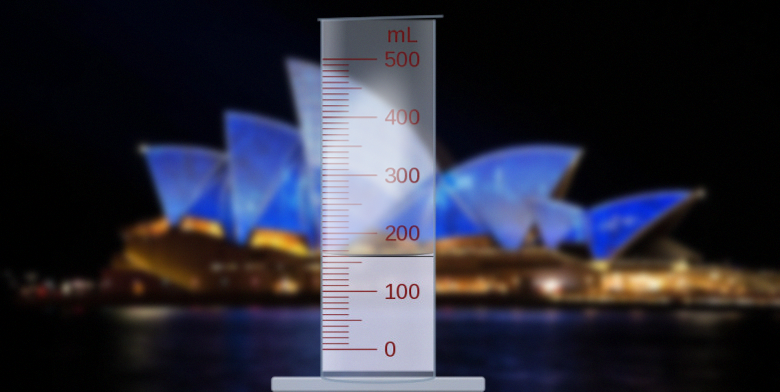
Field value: 160 mL
